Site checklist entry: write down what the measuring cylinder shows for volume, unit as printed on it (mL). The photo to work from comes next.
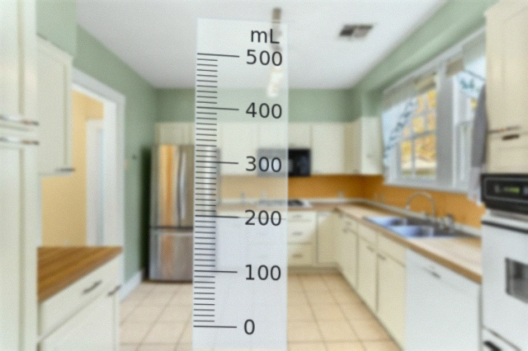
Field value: 200 mL
